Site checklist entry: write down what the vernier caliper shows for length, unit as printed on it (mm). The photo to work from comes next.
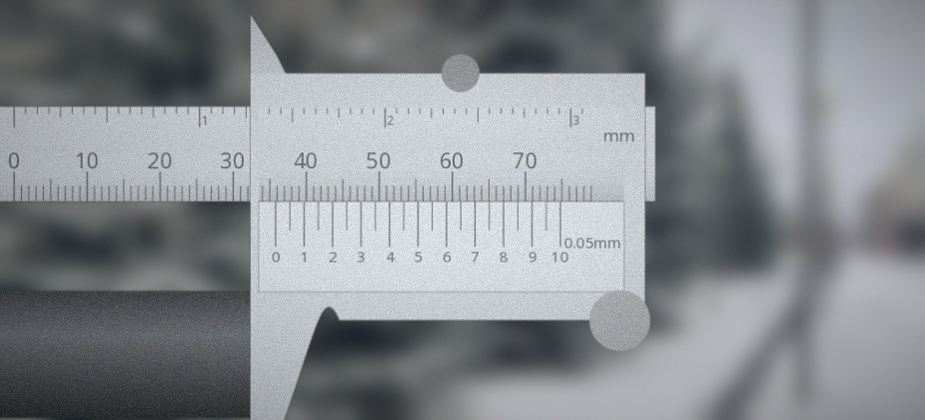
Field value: 35.8 mm
